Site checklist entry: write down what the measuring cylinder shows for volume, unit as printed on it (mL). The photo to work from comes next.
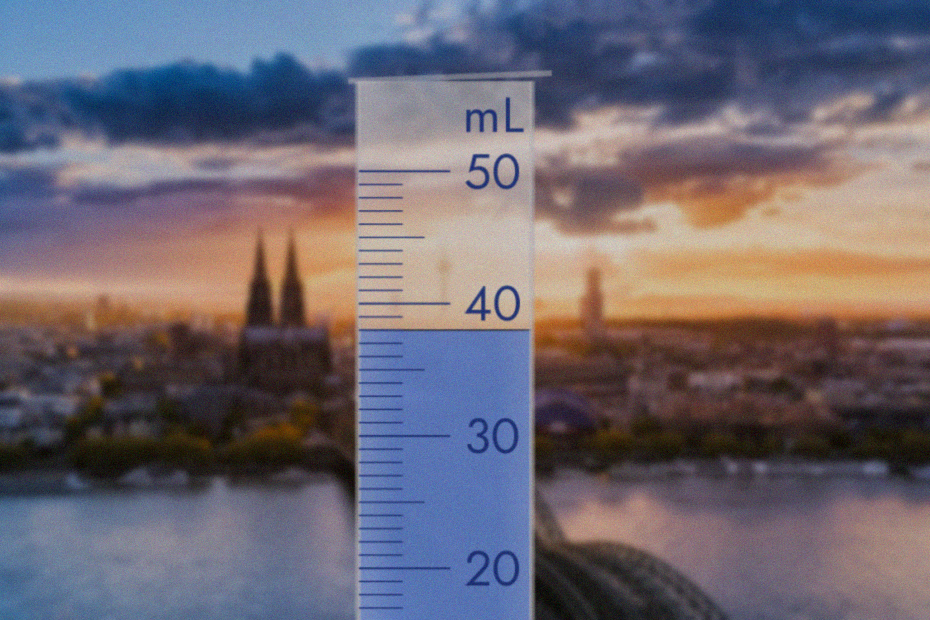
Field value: 38 mL
